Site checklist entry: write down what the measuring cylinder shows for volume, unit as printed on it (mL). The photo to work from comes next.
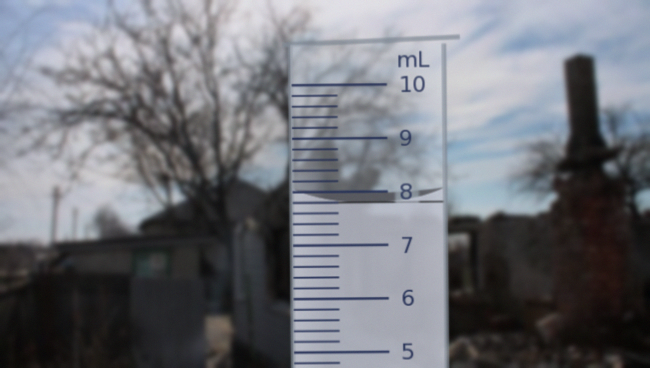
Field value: 7.8 mL
